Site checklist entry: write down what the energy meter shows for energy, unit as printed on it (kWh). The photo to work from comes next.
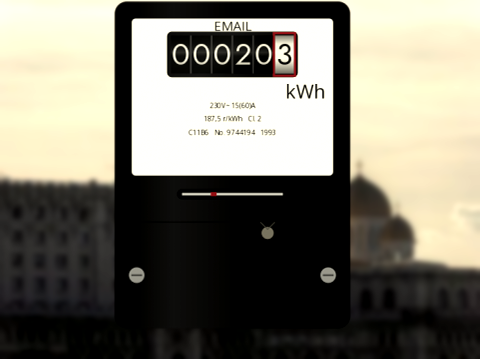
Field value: 20.3 kWh
